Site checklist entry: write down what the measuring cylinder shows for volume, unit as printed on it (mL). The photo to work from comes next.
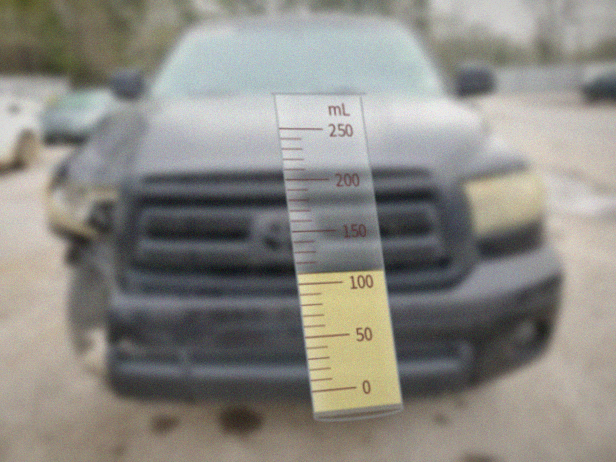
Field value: 110 mL
